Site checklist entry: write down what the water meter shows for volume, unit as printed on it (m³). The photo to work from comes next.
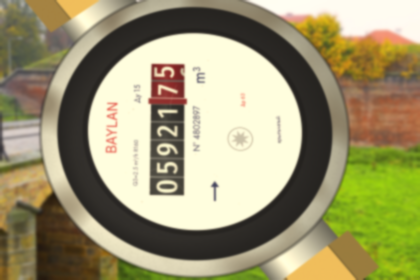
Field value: 5921.75 m³
